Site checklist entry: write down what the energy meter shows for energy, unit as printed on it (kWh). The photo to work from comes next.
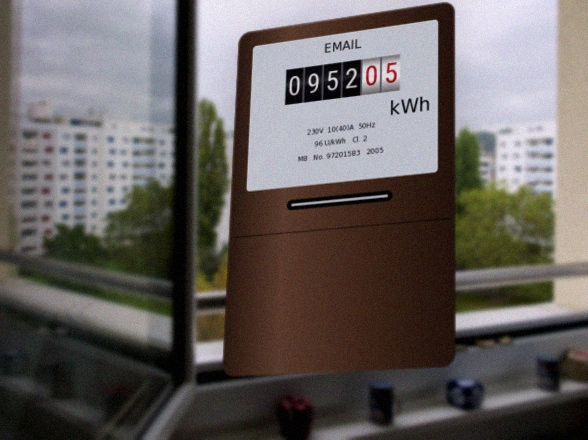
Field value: 952.05 kWh
